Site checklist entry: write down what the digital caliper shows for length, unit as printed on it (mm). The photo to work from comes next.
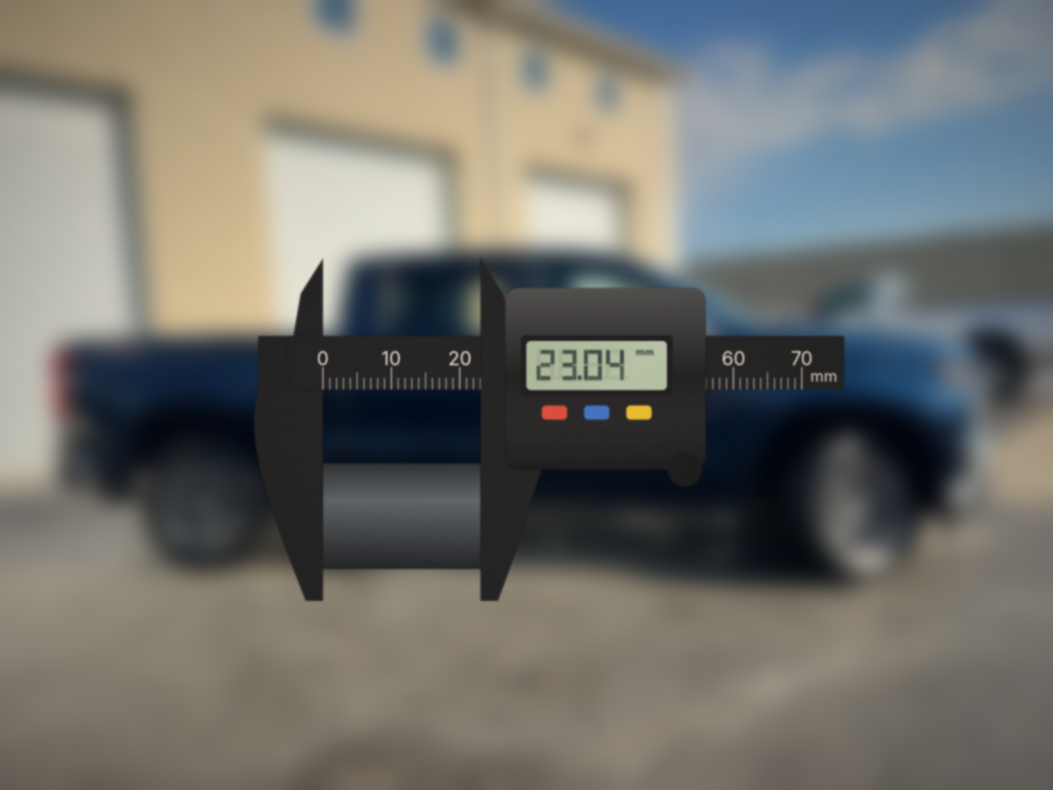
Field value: 23.04 mm
